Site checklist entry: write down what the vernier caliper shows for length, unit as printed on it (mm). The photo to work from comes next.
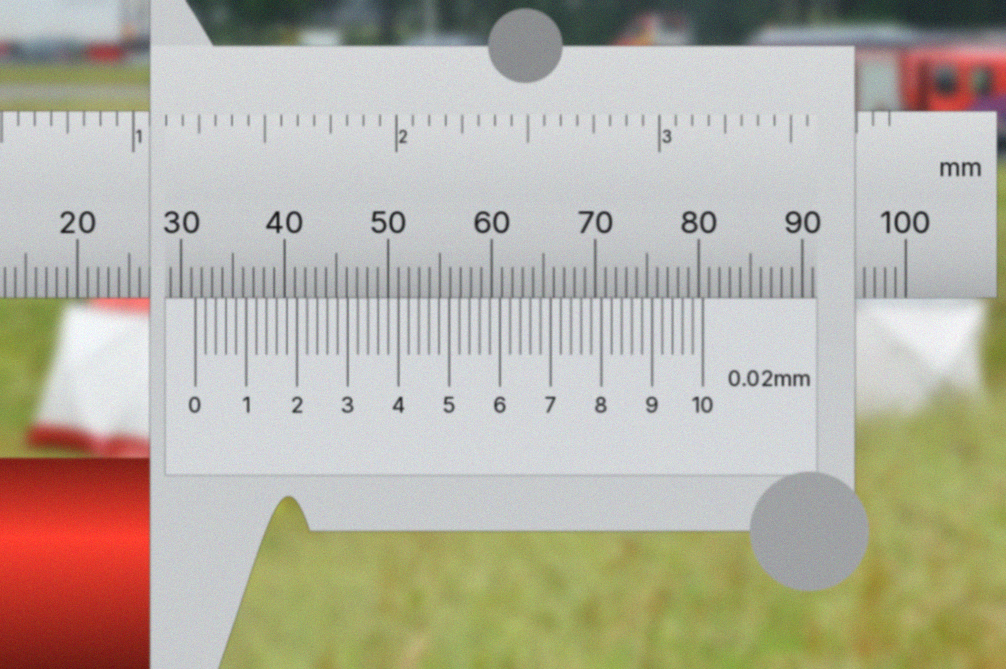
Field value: 31.4 mm
